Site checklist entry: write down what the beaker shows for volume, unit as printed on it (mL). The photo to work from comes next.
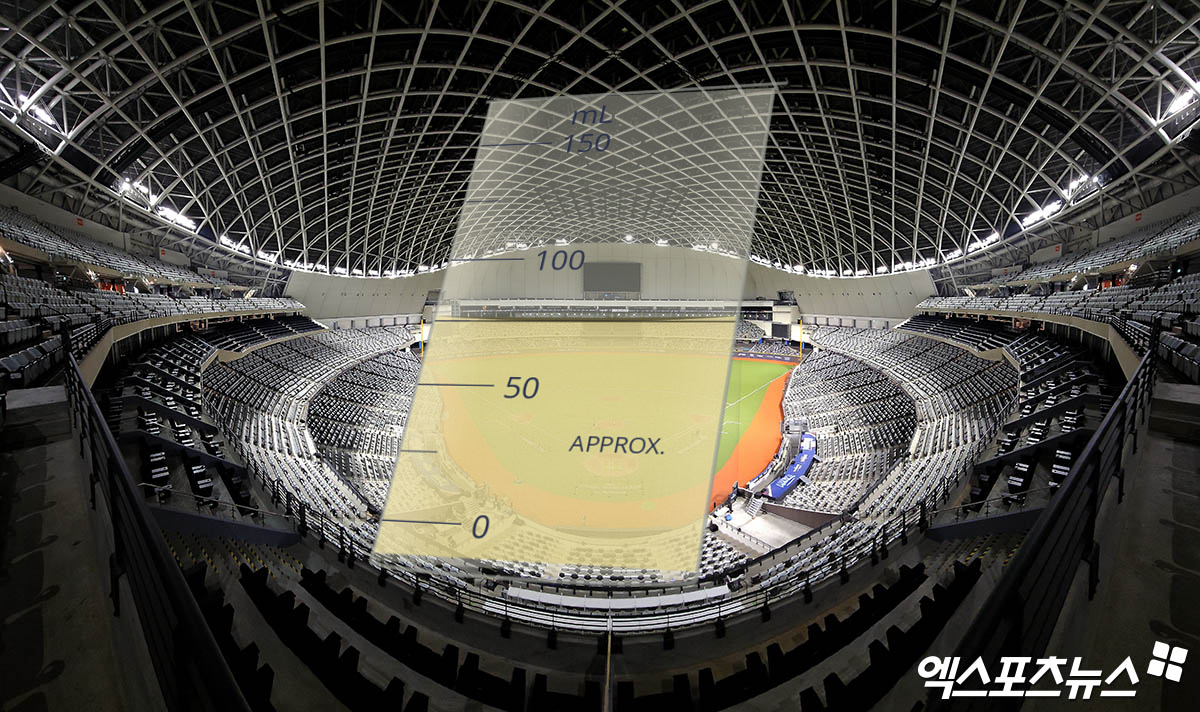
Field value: 75 mL
